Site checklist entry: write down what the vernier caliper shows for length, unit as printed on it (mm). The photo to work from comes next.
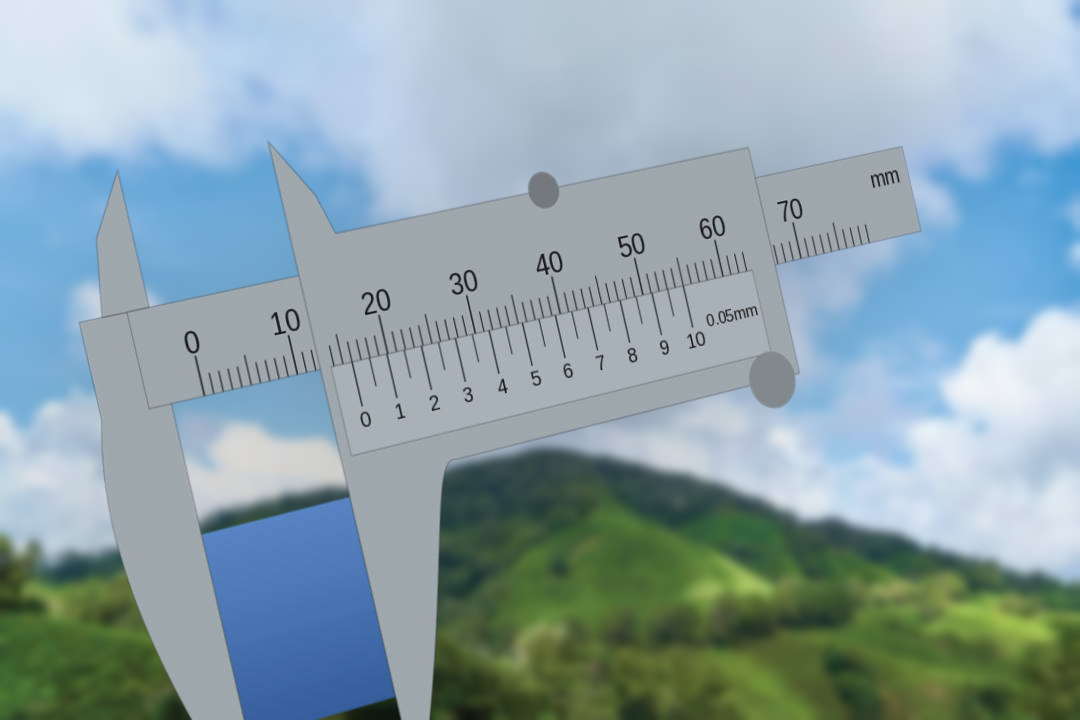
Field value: 16.0 mm
